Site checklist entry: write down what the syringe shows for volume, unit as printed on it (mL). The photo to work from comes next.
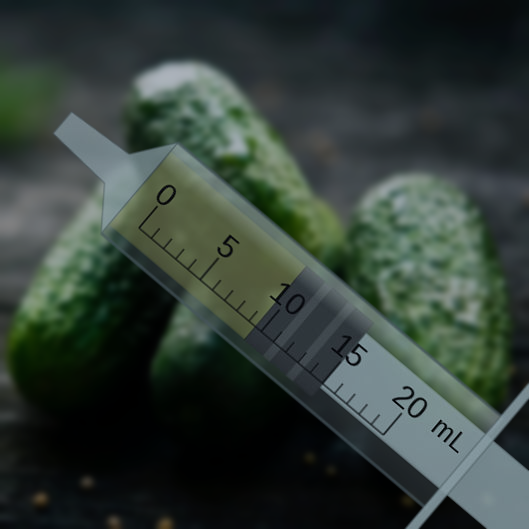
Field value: 9.5 mL
